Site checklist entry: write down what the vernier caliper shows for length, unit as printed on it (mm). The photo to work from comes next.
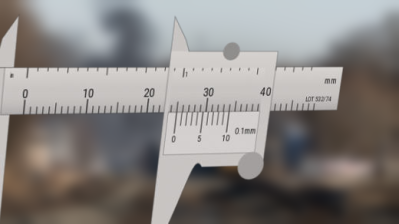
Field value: 25.0 mm
